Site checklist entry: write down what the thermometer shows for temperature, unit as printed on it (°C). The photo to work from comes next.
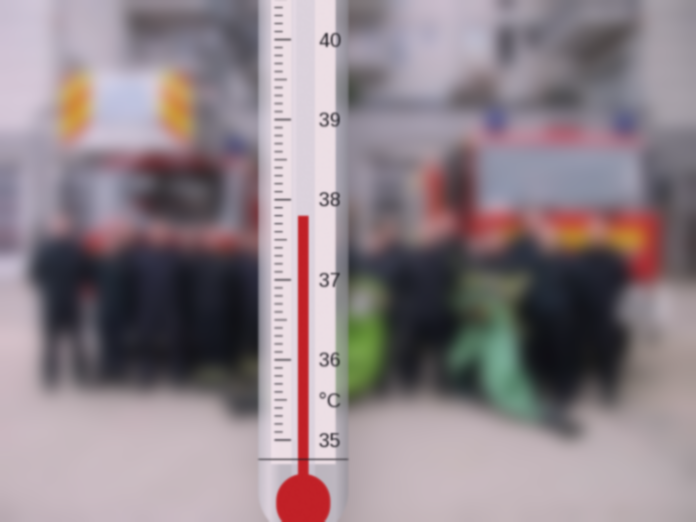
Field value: 37.8 °C
